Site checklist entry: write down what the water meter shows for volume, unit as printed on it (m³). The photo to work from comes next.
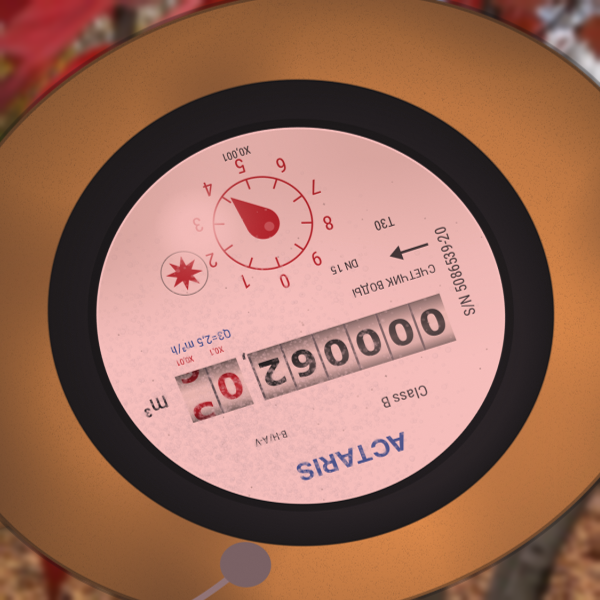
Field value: 62.054 m³
